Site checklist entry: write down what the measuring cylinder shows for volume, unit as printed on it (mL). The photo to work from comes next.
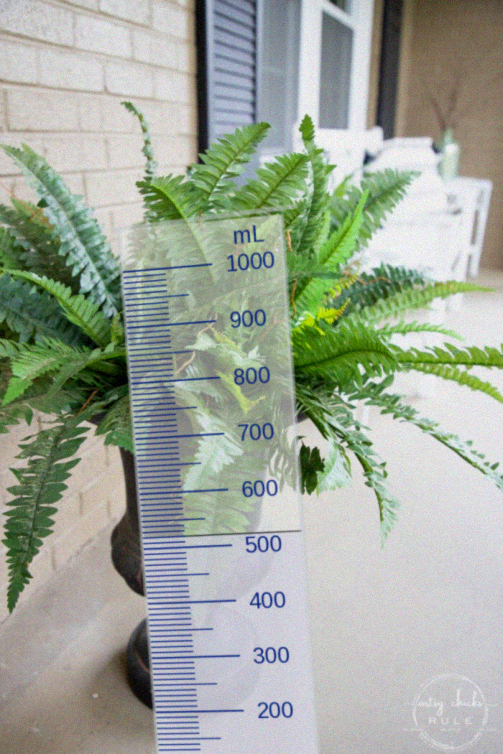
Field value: 520 mL
